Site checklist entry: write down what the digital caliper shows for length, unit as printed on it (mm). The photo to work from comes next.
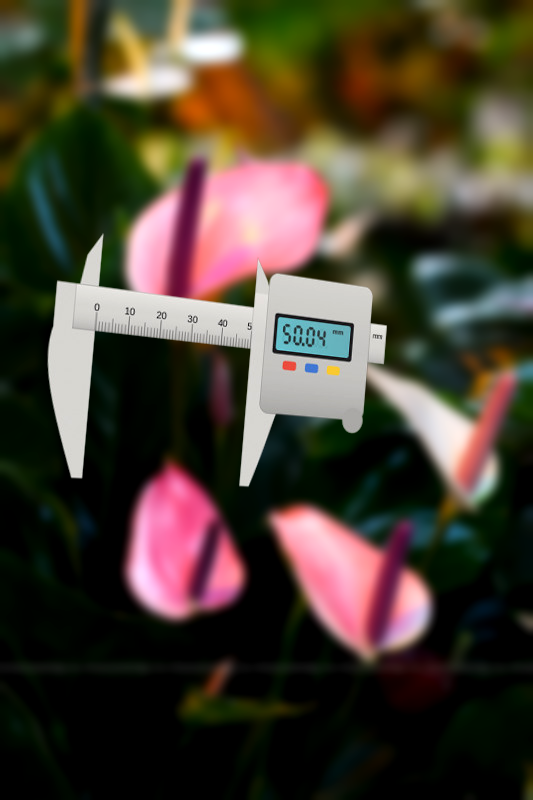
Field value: 50.04 mm
